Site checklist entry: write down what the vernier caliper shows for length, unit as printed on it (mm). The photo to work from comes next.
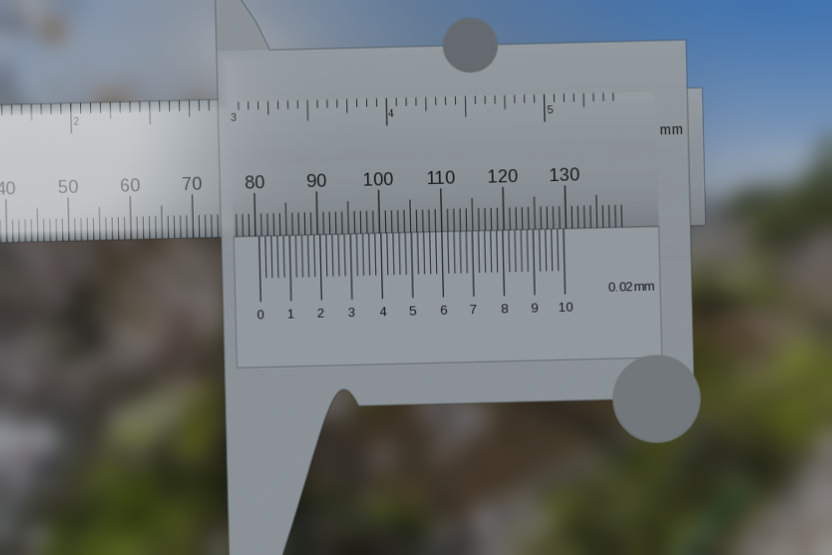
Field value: 80.6 mm
